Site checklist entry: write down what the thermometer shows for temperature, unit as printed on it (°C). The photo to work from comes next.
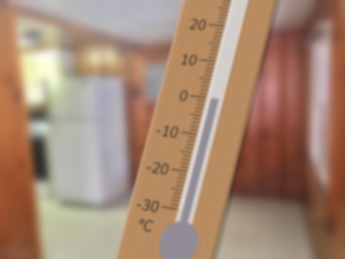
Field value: 0 °C
